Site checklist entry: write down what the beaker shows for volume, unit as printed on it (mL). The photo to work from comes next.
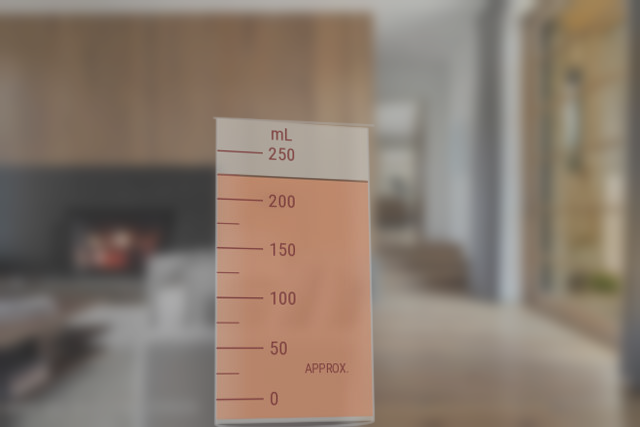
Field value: 225 mL
